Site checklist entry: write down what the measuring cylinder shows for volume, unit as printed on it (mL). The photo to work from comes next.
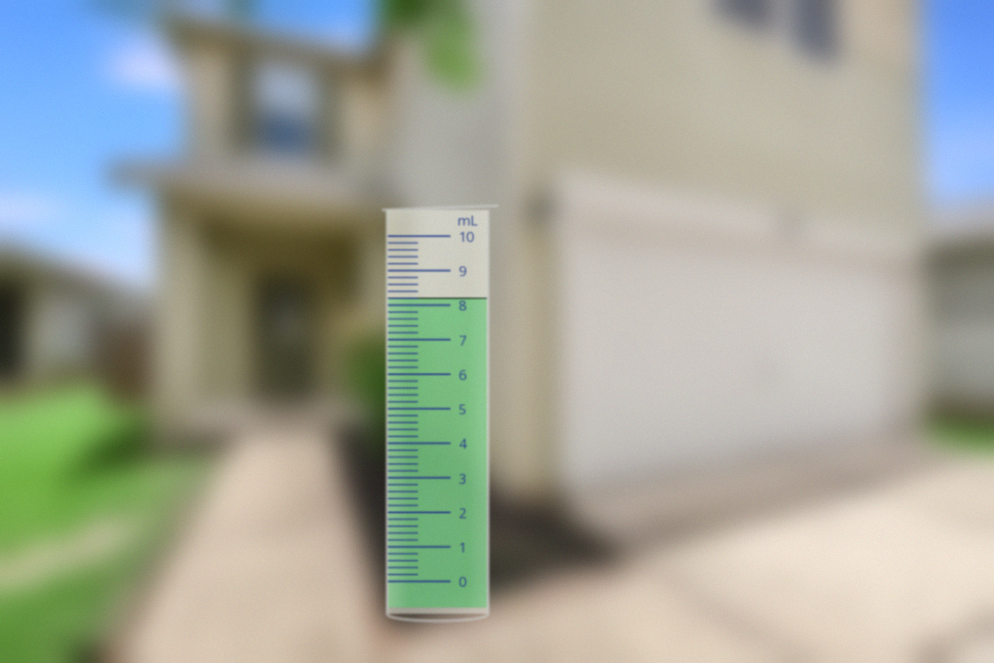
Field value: 8.2 mL
